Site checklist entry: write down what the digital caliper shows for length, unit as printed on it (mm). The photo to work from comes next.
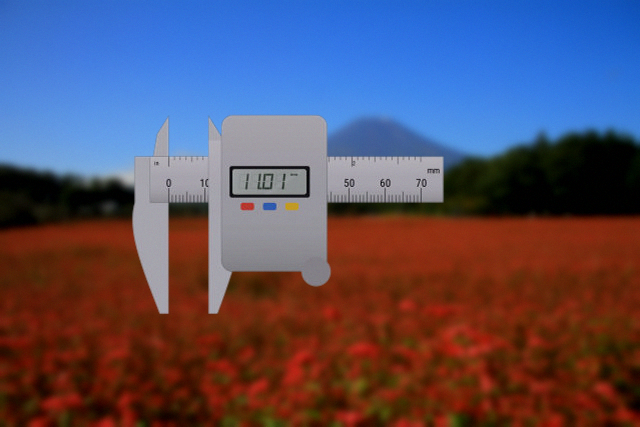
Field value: 11.01 mm
